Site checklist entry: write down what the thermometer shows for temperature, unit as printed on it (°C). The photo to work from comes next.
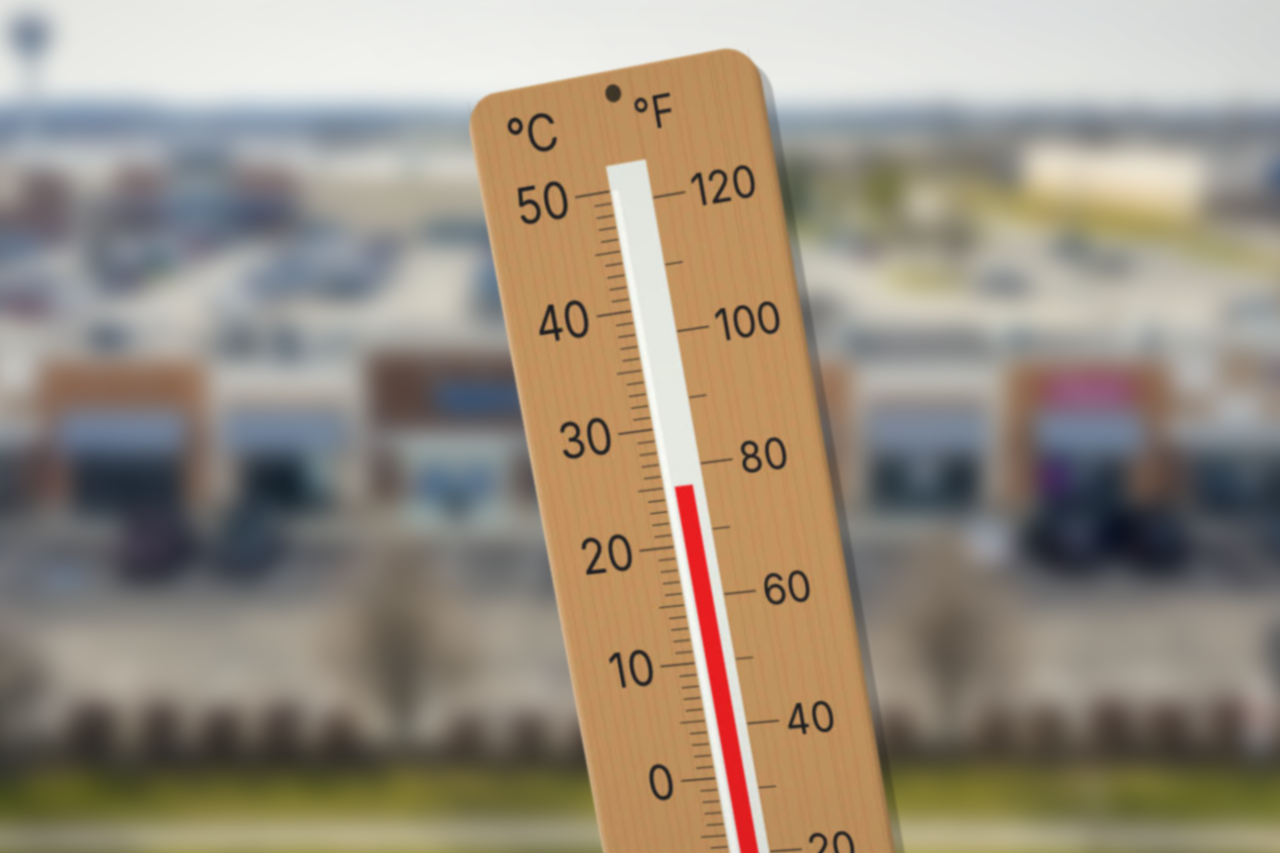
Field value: 25 °C
